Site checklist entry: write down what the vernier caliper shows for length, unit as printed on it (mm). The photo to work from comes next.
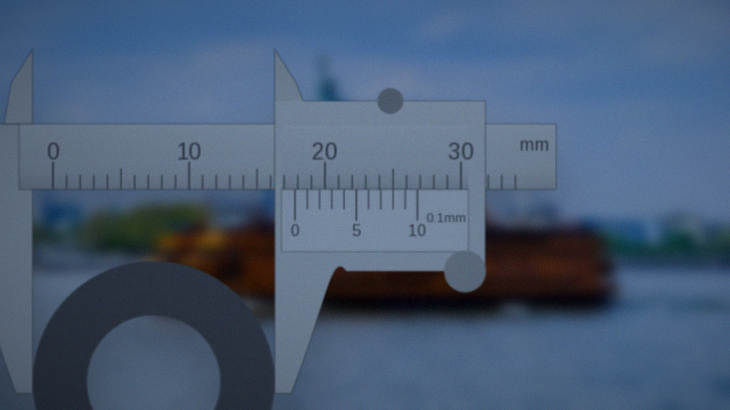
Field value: 17.8 mm
